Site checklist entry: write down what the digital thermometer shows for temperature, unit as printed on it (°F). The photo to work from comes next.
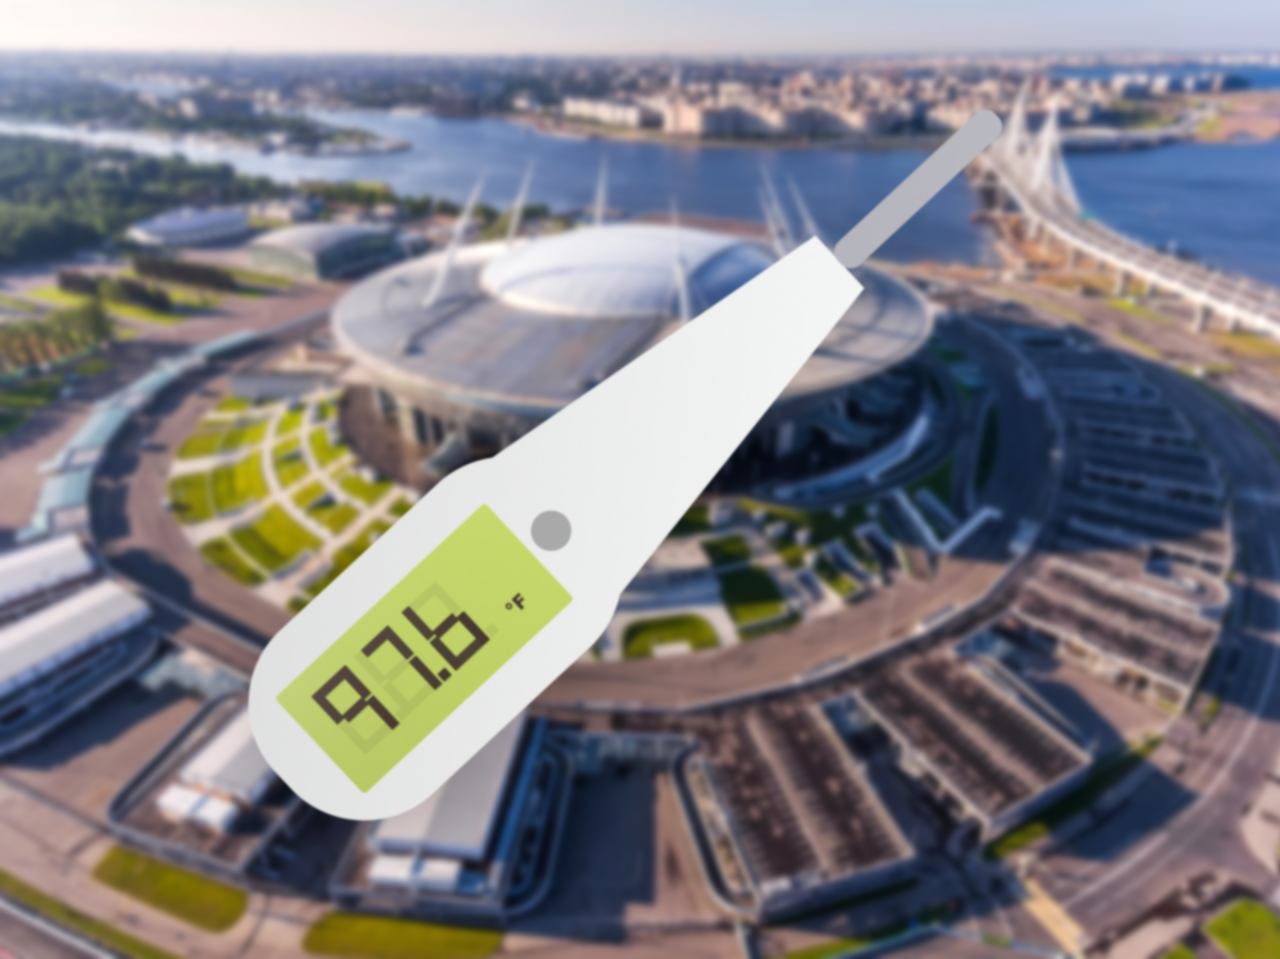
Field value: 97.6 °F
